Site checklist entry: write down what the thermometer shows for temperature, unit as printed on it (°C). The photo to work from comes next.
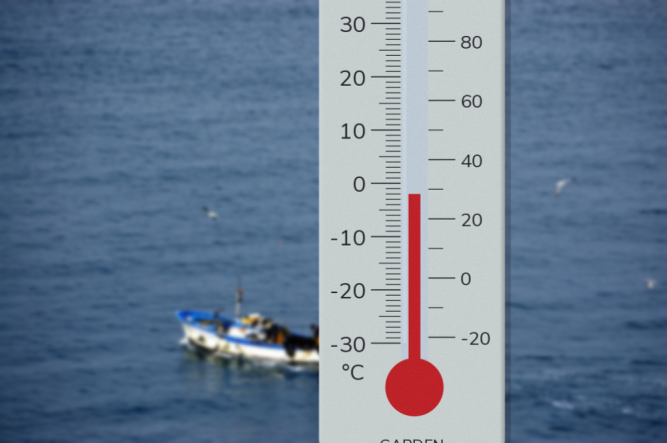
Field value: -2 °C
